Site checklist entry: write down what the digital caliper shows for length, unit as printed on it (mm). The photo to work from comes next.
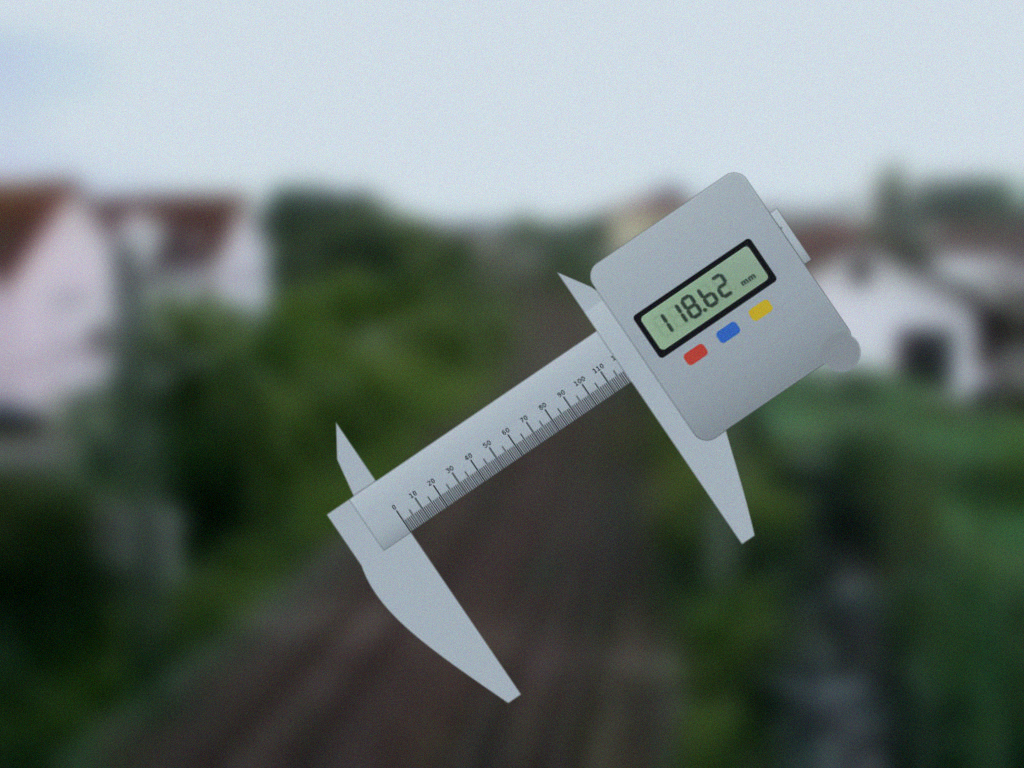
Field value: 118.62 mm
